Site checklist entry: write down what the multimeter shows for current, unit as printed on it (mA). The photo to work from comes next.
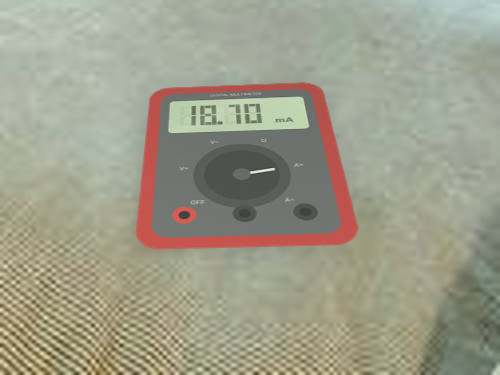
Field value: 18.70 mA
